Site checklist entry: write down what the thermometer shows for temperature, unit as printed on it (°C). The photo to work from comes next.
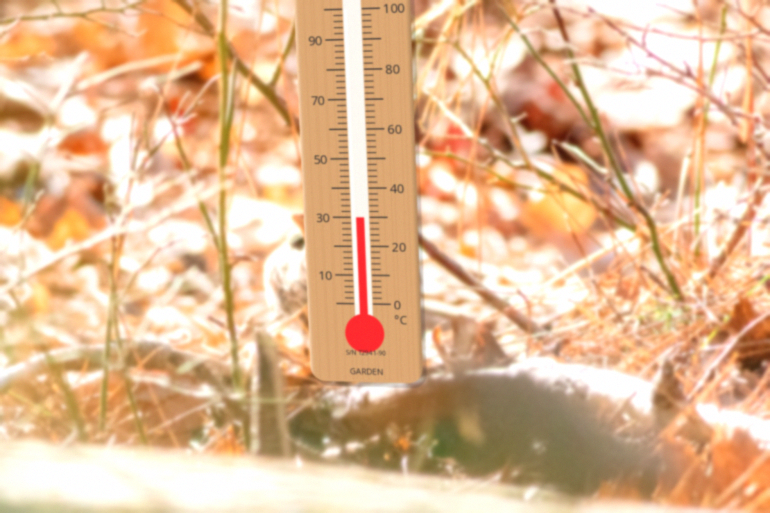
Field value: 30 °C
